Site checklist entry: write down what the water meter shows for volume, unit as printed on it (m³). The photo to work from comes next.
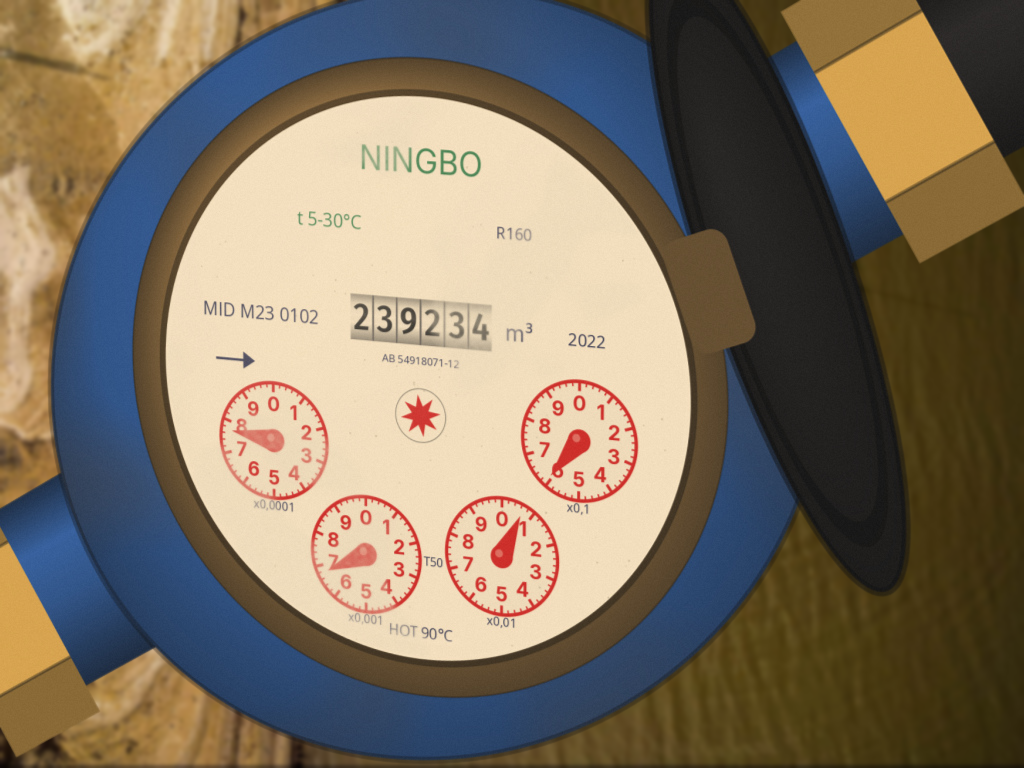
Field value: 239234.6067 m³
